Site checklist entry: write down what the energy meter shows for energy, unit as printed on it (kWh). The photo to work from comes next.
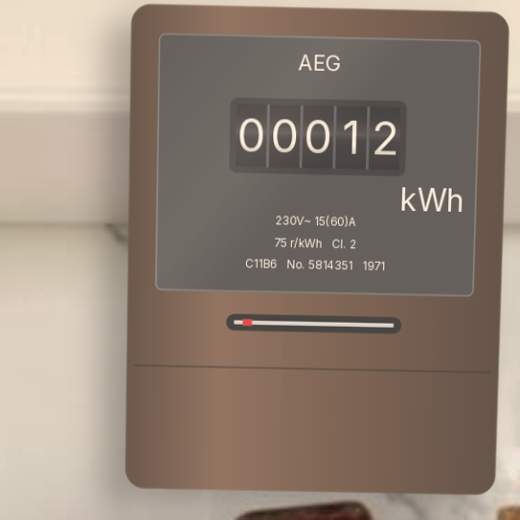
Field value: 12 kWh
